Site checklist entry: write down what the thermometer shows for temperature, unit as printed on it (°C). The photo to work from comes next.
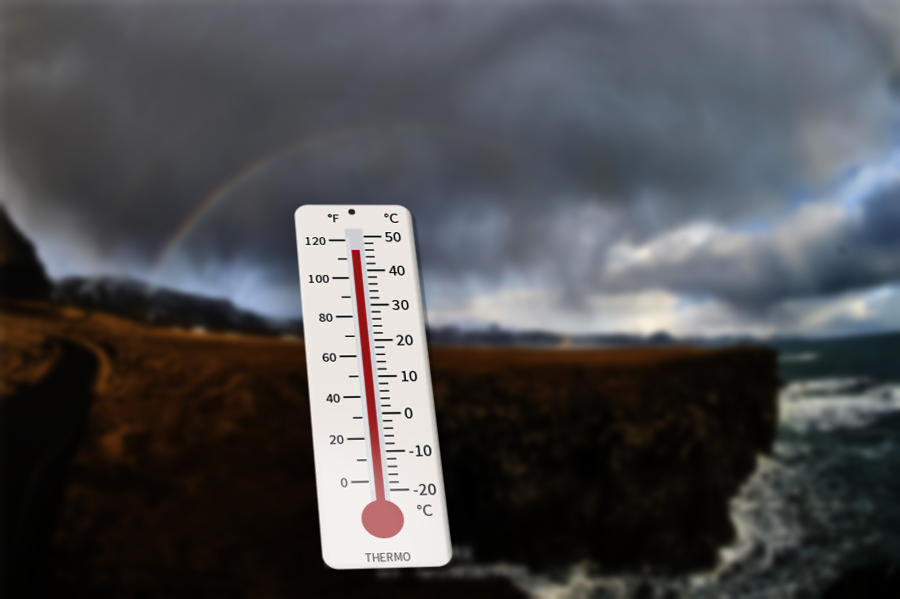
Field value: 46 °C
